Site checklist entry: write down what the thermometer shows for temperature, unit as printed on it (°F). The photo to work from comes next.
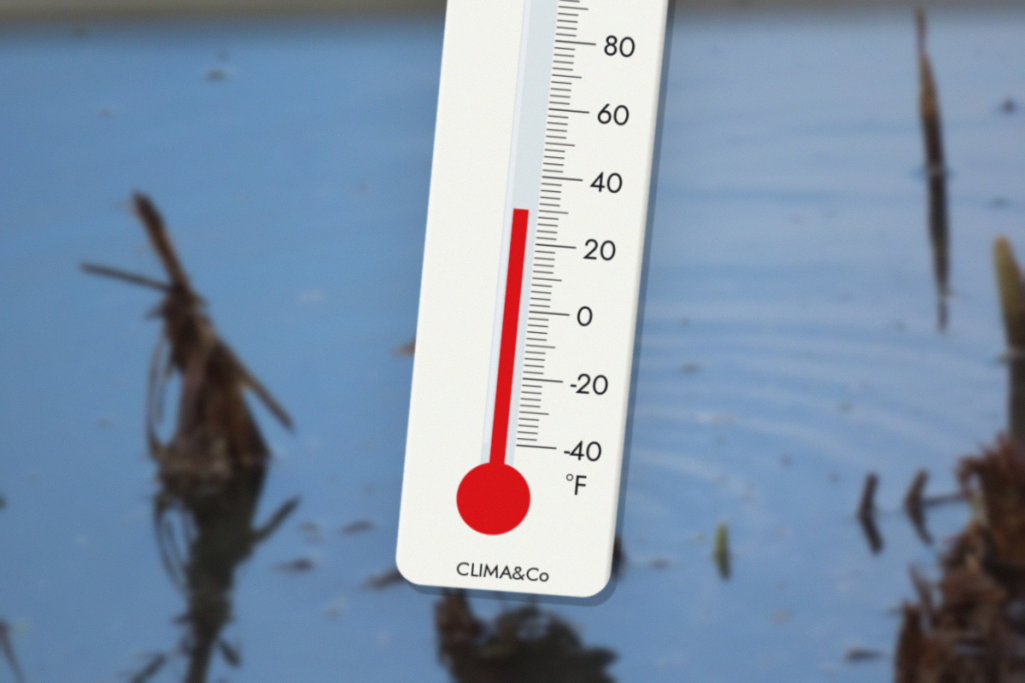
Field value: 30 °F
